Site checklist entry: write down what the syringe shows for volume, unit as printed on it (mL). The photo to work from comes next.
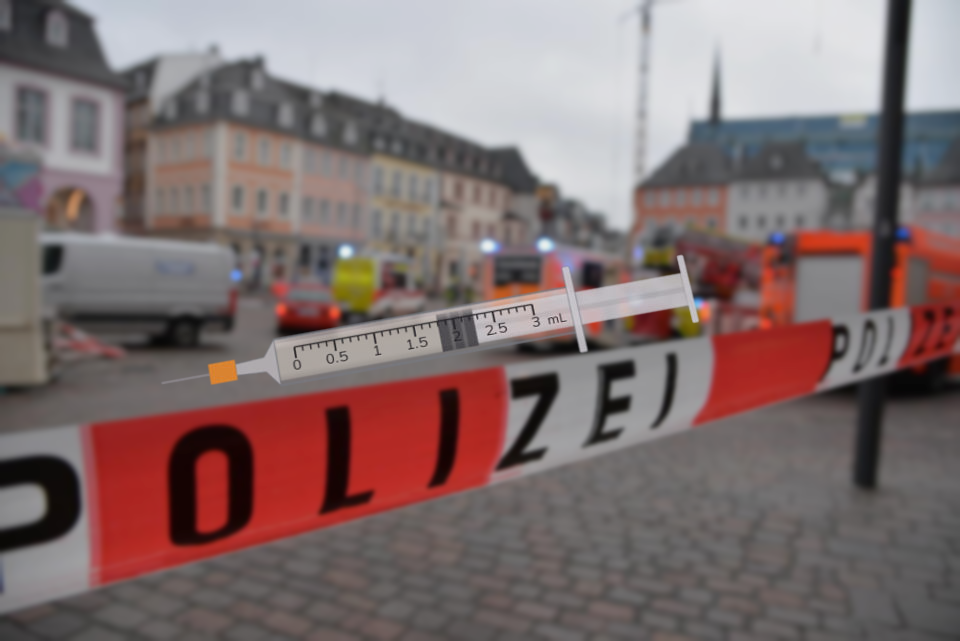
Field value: 1.8 mL
